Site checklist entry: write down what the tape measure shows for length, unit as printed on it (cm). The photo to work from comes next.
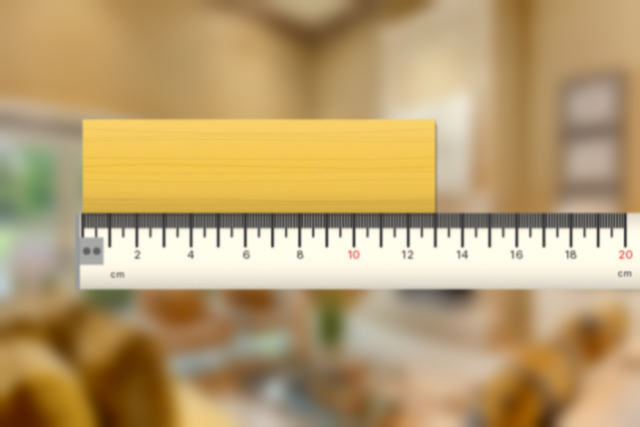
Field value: 13 cm
